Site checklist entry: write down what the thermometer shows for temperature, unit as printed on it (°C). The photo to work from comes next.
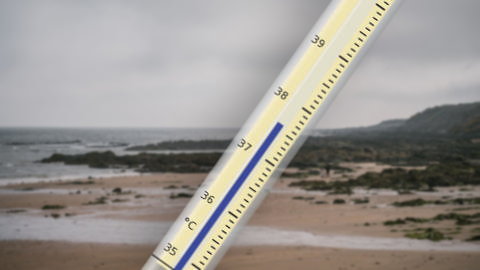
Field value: 37.6 °C
